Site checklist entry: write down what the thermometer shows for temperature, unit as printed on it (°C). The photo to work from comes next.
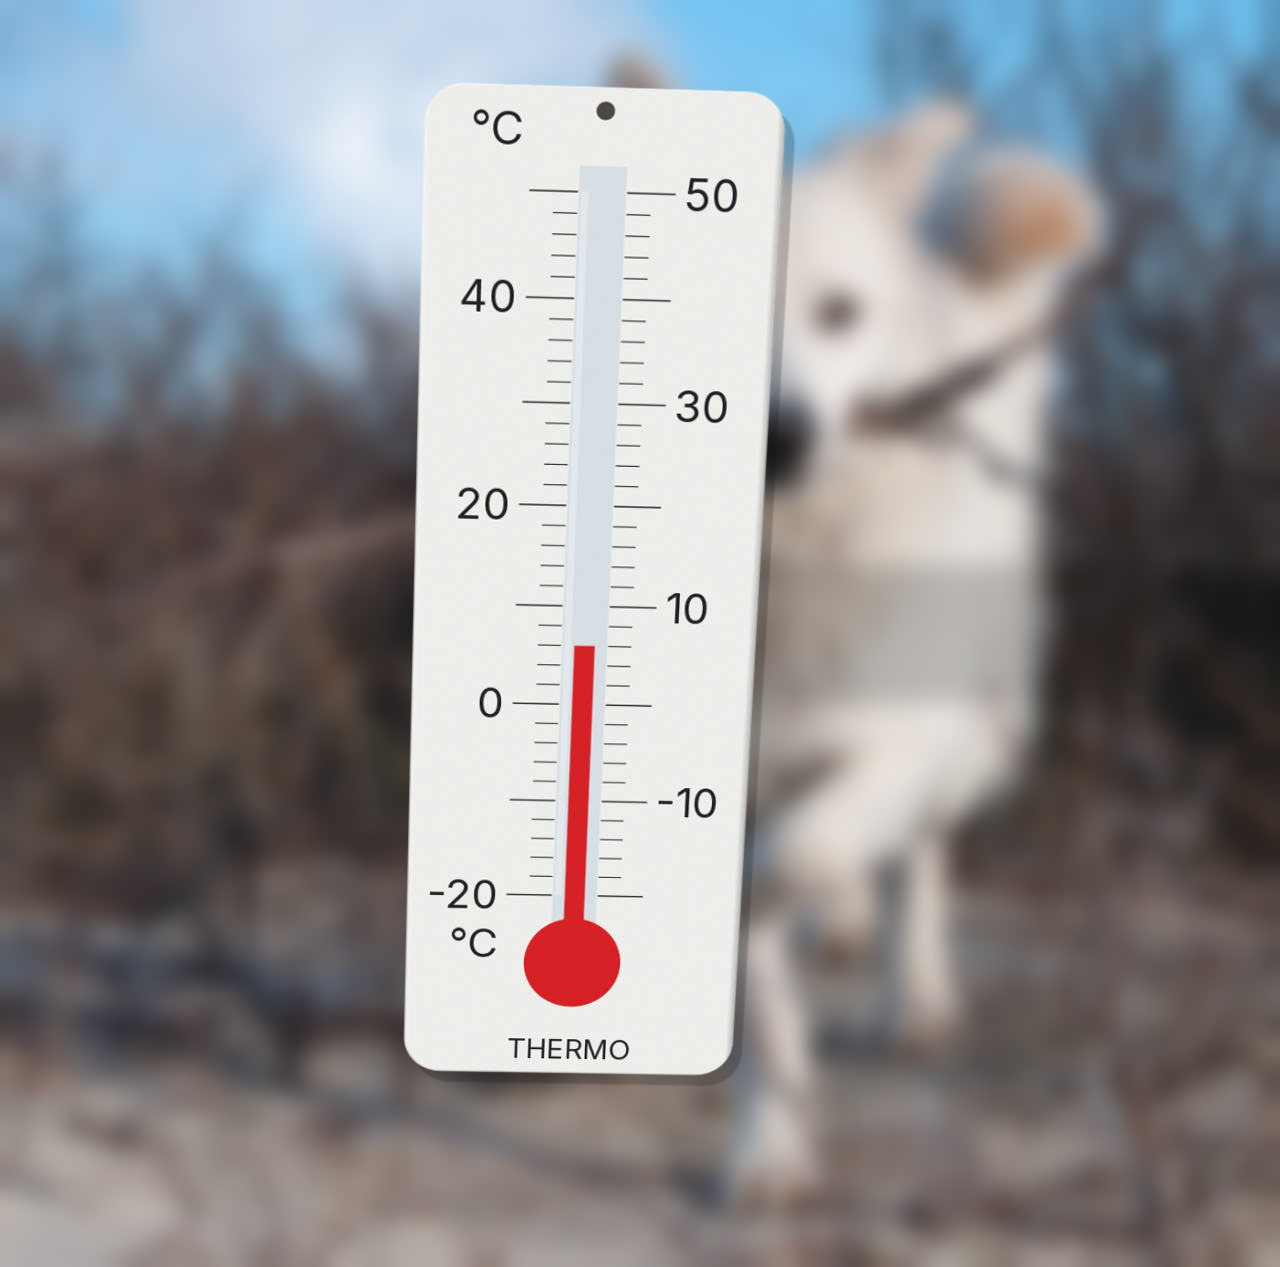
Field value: 6 °C
